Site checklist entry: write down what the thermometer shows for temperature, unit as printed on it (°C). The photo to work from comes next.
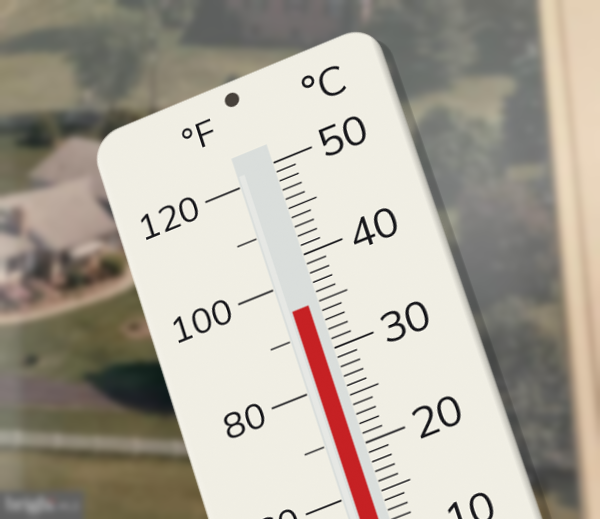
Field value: 35 °C
